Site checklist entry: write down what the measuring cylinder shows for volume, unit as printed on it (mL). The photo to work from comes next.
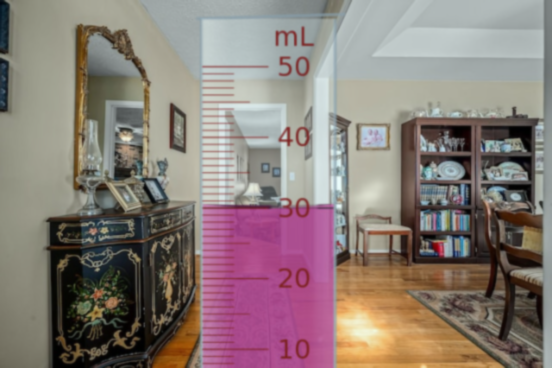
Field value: 30 mL
